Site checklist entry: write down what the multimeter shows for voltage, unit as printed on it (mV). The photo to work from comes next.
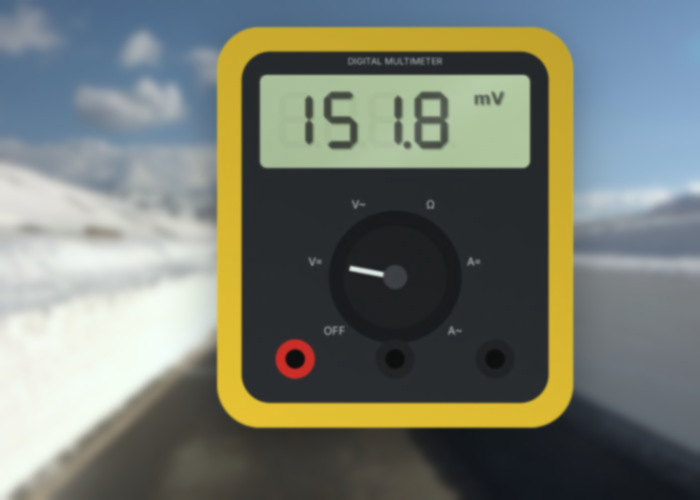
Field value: 151.8 mV
